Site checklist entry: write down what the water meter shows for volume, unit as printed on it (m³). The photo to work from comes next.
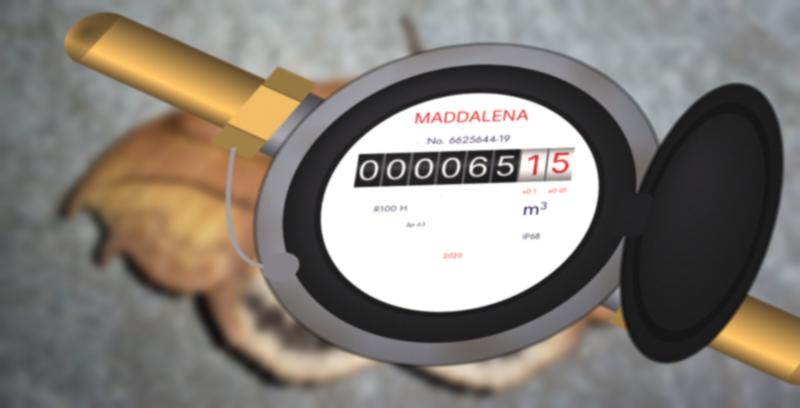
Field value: 65.15 m³
